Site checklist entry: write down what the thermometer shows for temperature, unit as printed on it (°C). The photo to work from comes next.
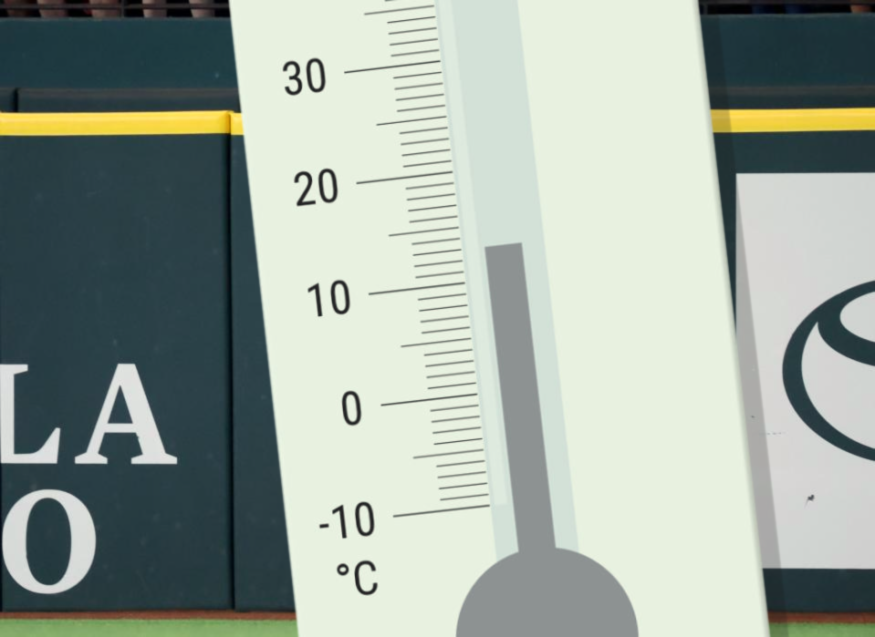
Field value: 13 °C
